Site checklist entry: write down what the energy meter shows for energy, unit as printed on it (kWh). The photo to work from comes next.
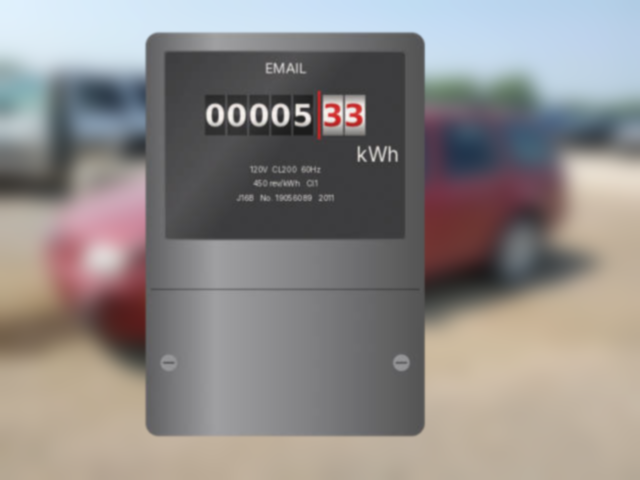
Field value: 5.33 kWh
